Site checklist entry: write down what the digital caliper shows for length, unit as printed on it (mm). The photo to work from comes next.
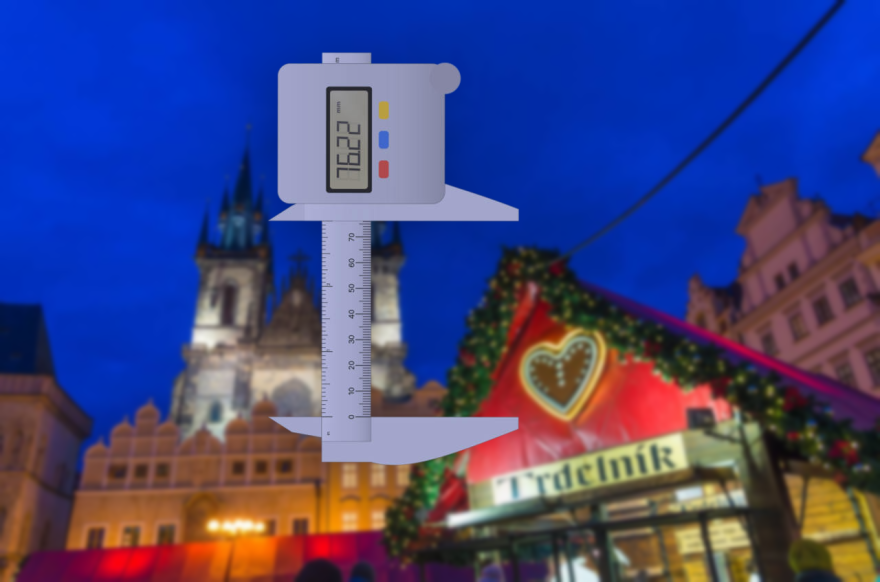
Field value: 76.22 mm
